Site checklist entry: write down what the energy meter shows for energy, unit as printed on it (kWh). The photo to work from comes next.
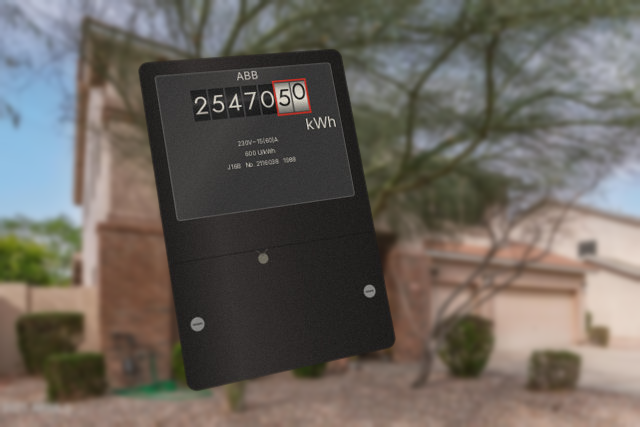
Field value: 25470.50 kWh
